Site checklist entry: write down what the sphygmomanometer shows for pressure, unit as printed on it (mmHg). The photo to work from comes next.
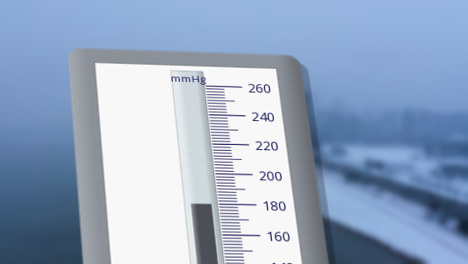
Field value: 180 mmHg
